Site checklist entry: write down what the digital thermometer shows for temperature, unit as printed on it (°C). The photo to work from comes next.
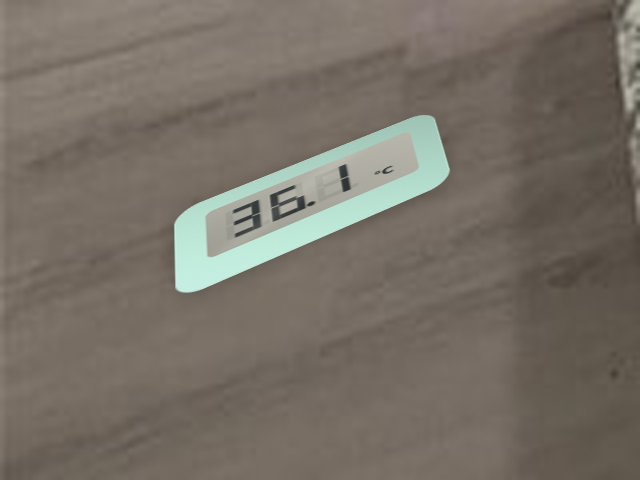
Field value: 36.1 °C
